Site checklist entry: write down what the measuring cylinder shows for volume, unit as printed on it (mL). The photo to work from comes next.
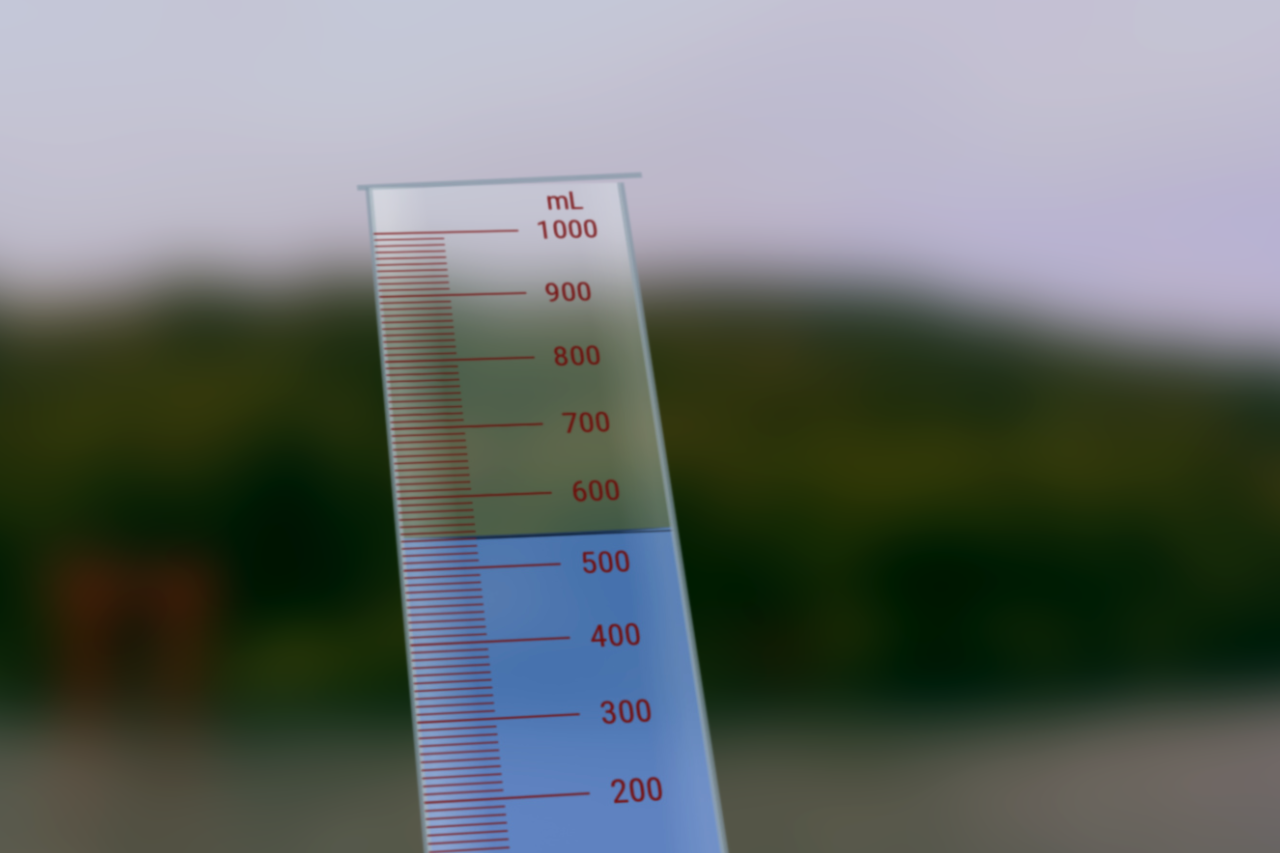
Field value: 540 mL
